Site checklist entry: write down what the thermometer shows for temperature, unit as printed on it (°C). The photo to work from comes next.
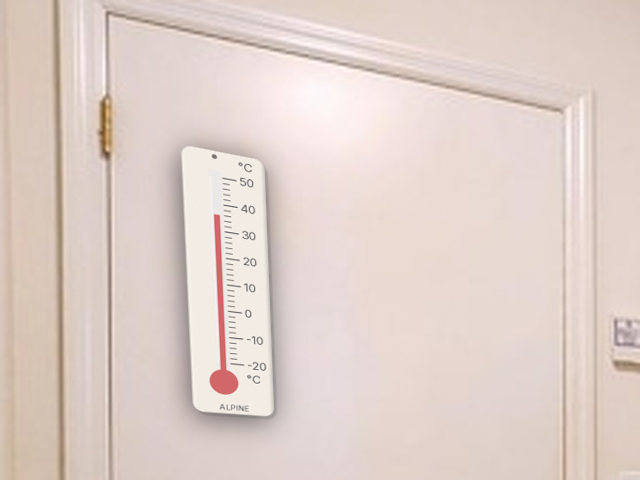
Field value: 36 °C
